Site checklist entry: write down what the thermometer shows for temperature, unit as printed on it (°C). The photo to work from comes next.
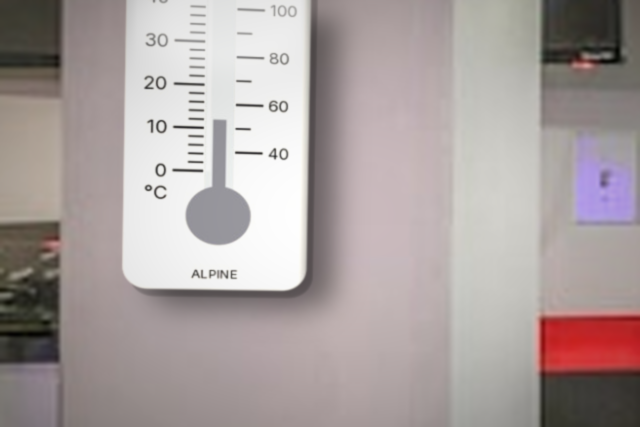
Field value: 12 °C
